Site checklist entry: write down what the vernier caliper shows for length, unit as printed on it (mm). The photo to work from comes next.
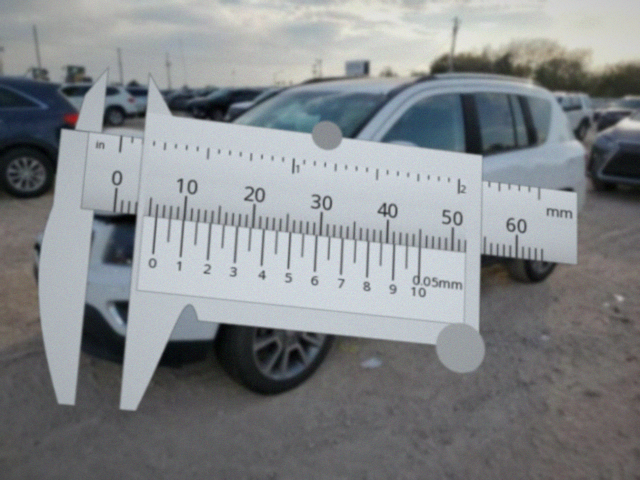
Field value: 6.0 mm
